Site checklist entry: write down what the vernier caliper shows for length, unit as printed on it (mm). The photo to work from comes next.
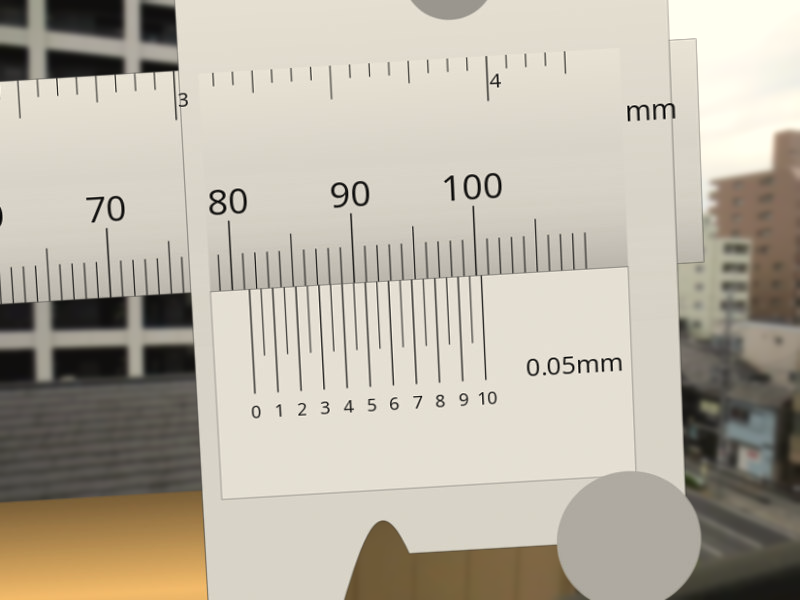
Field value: 81.4 mm
